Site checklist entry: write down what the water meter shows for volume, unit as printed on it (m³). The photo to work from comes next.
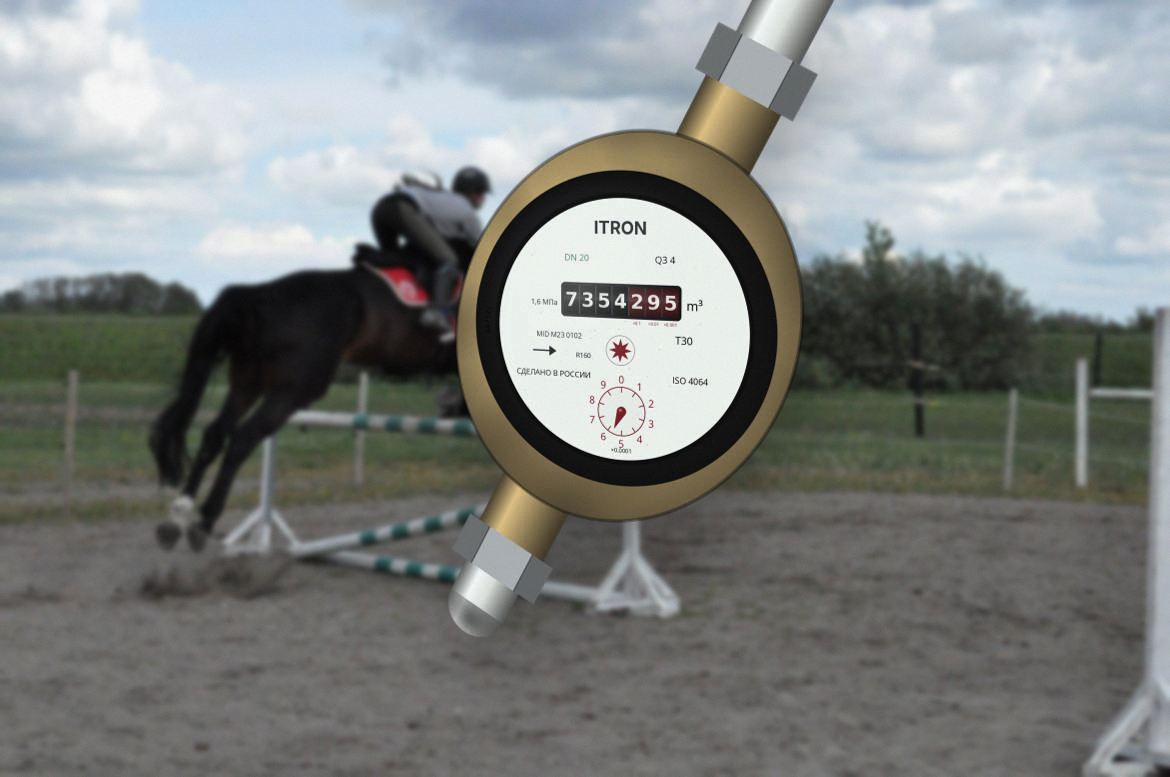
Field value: 7354.2955 m³
